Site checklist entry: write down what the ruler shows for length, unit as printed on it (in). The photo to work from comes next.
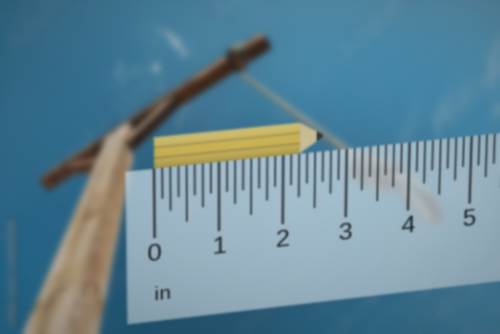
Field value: 2.625 in
